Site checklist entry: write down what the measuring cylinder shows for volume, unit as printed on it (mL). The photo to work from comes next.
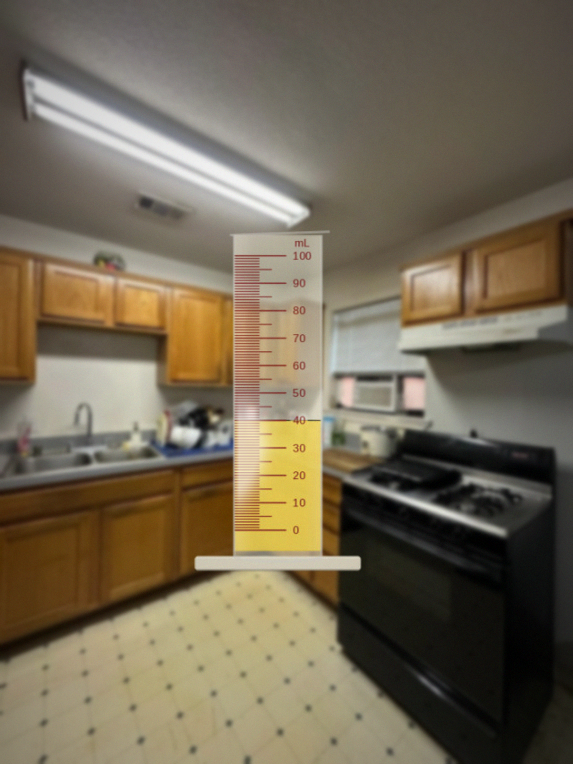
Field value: 40 mL
